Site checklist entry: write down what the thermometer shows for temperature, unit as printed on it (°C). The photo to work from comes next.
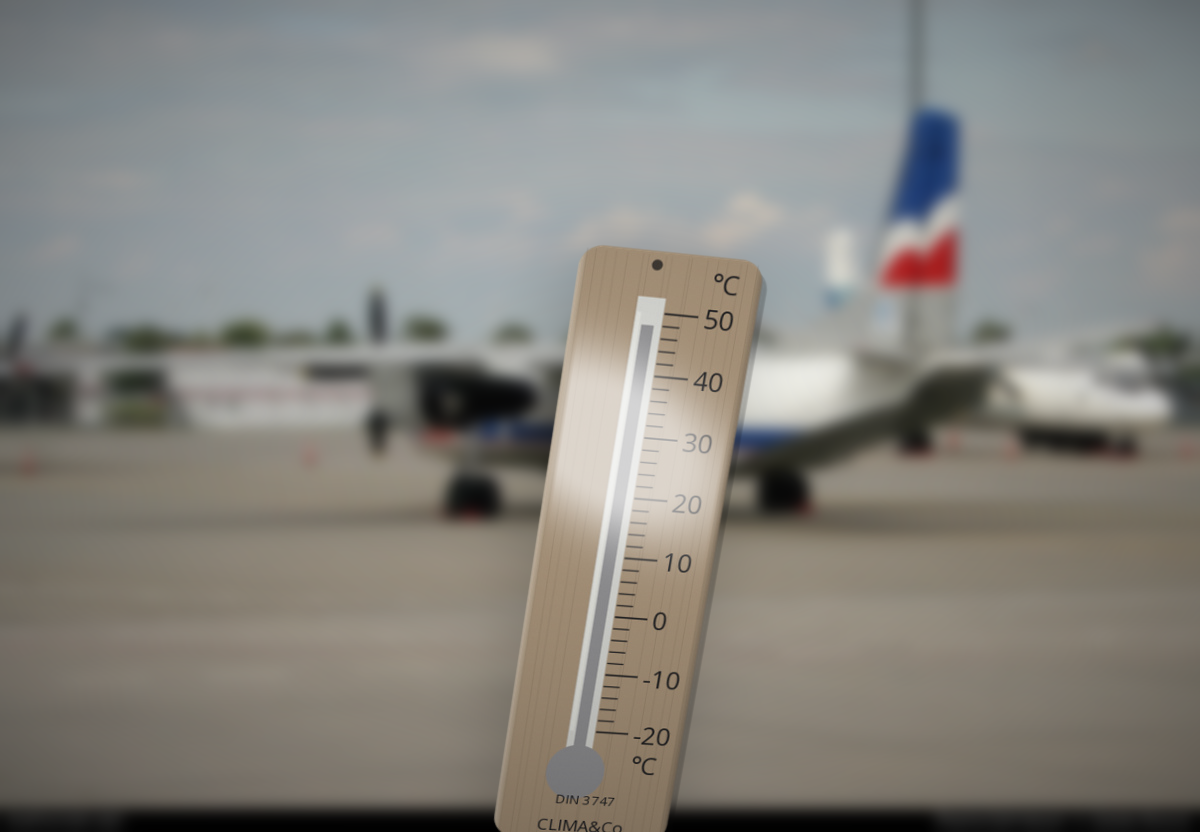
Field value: 48 °C
